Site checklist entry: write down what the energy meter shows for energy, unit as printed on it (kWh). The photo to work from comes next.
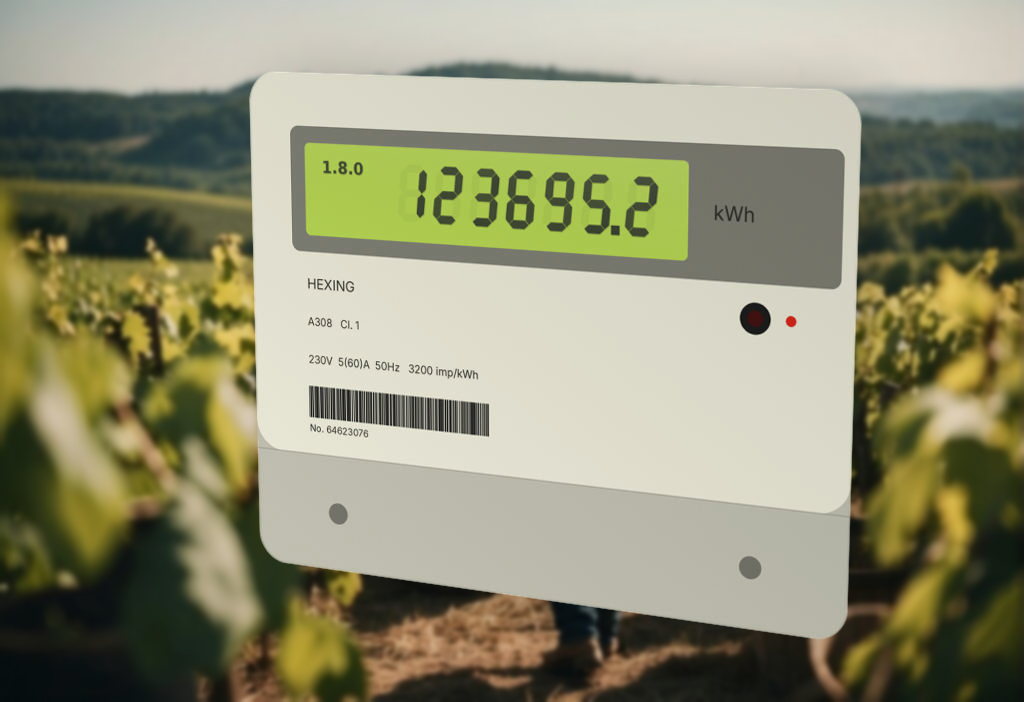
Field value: 123695.2 kWh
